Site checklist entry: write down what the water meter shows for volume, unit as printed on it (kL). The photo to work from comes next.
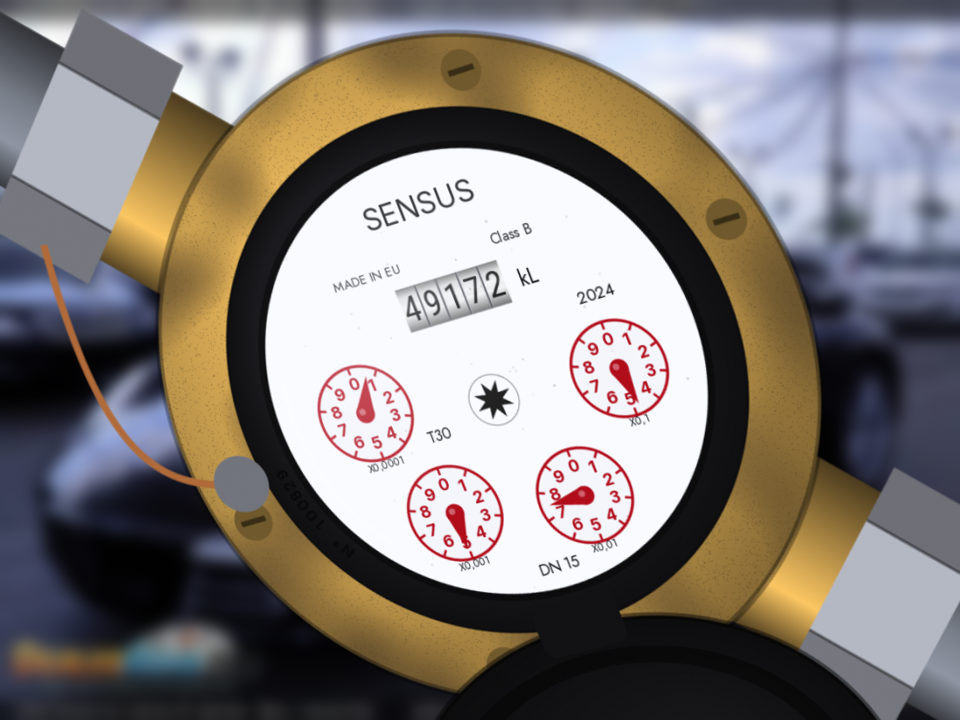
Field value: 49172.4750 kL
